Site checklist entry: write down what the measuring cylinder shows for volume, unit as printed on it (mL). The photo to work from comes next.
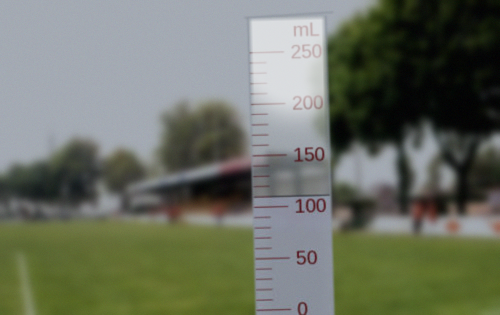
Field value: 110 mL
